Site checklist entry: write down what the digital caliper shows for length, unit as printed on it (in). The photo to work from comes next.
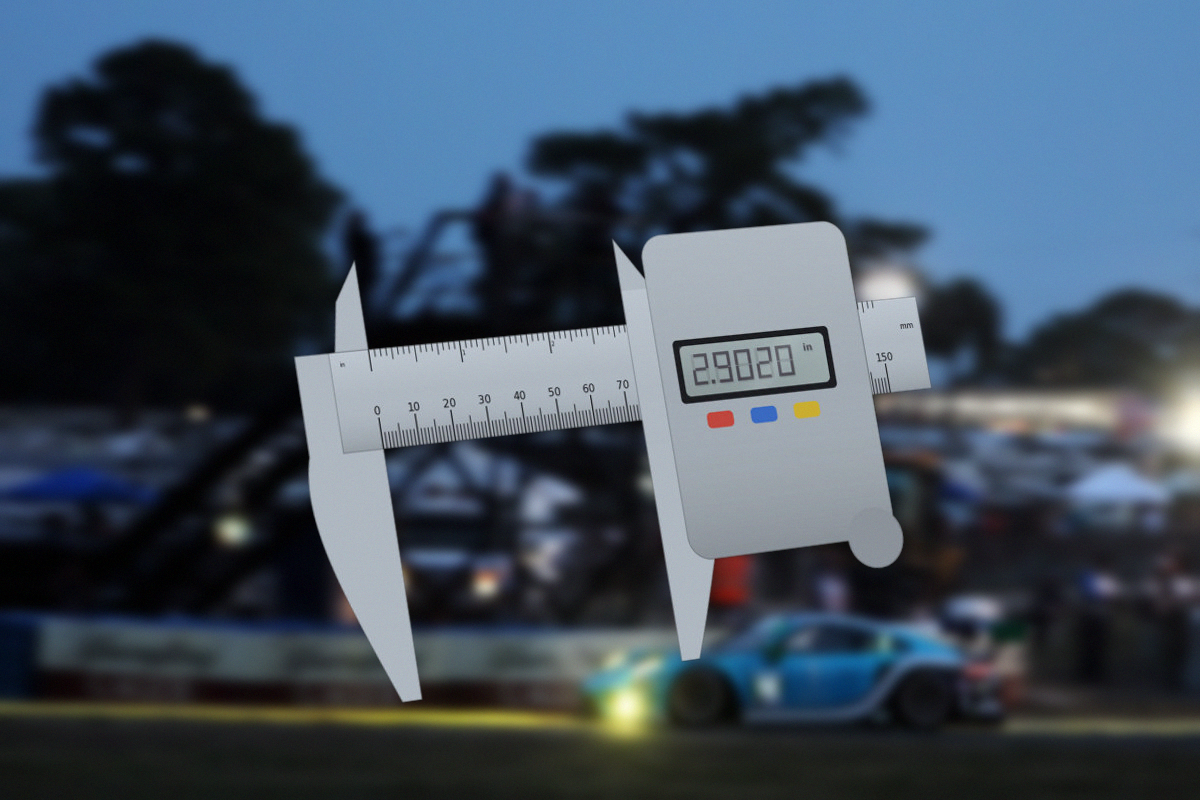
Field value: 2.9020 in
